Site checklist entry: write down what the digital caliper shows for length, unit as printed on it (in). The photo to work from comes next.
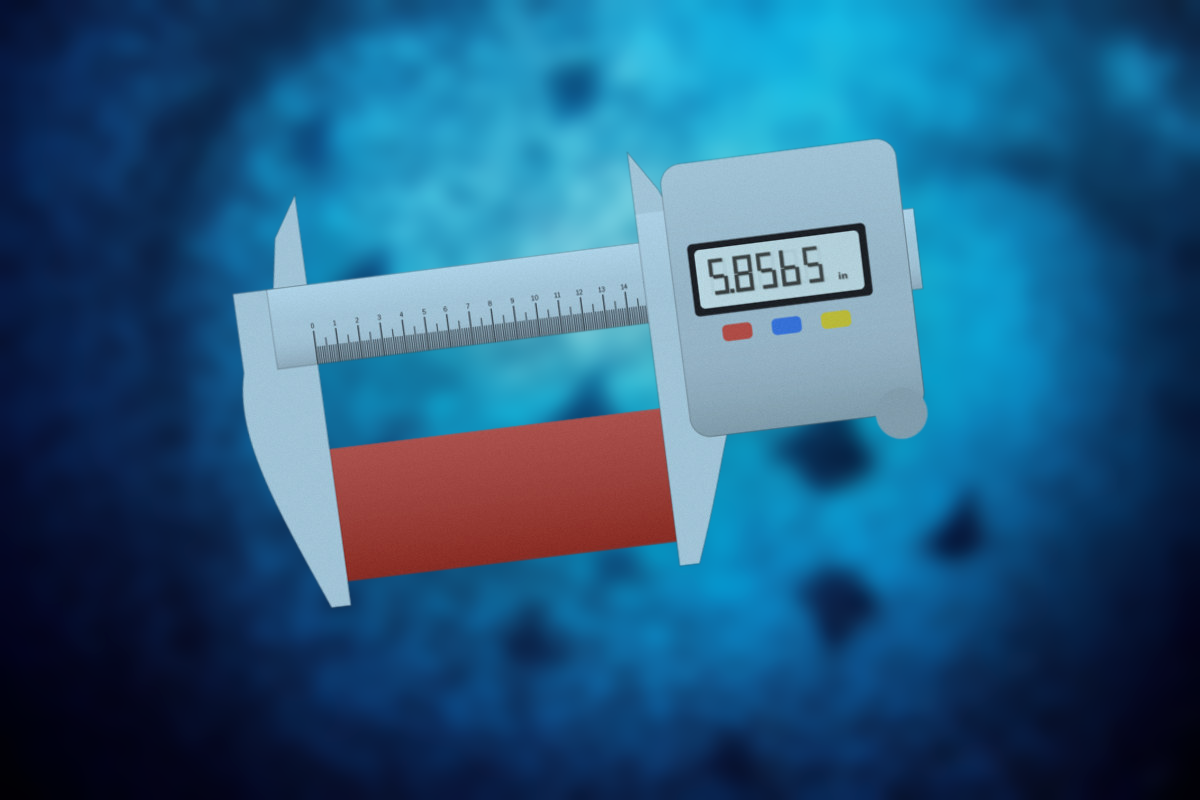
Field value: 5.8565 in
